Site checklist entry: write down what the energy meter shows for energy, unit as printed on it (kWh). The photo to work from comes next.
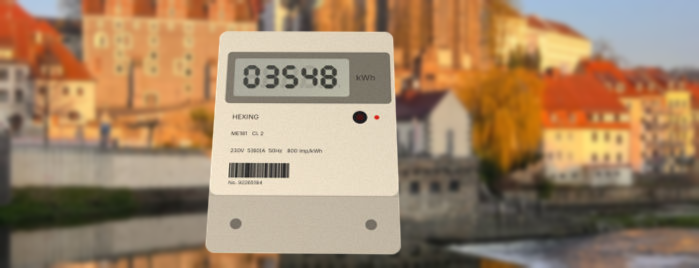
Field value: 3548 kWh
